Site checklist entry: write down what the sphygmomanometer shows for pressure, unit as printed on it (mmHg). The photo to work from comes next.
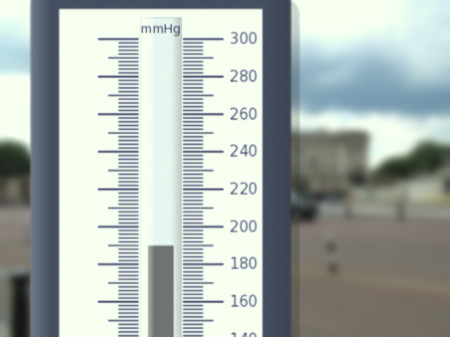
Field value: 190 mmHg
